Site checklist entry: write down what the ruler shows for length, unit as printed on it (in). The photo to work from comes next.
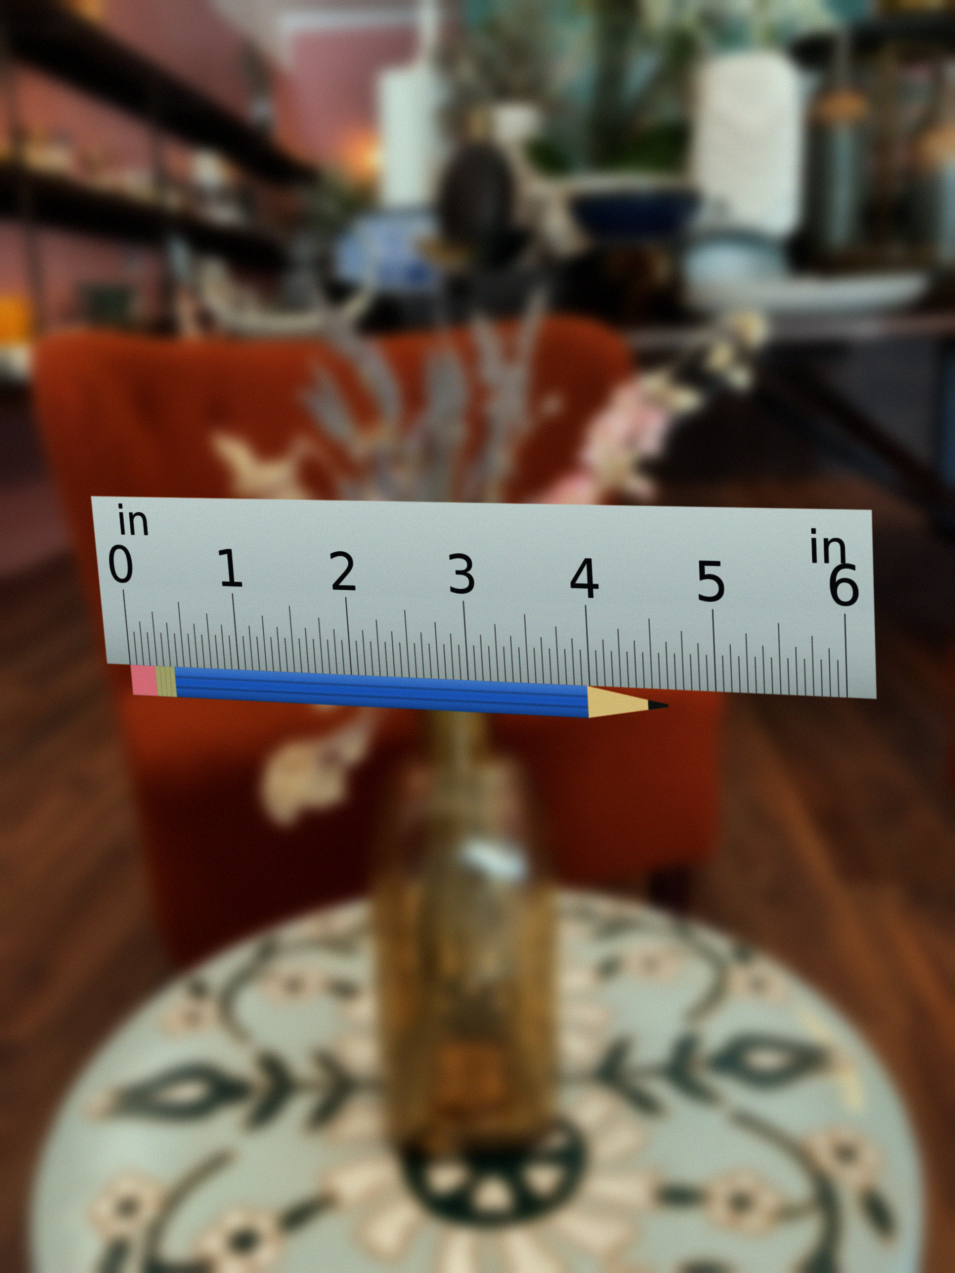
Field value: 4.625 in
